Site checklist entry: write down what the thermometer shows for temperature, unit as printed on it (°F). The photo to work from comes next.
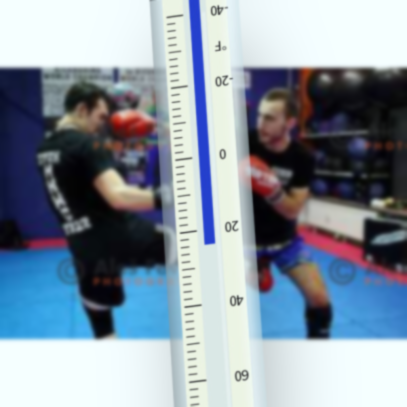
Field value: 24 °F
